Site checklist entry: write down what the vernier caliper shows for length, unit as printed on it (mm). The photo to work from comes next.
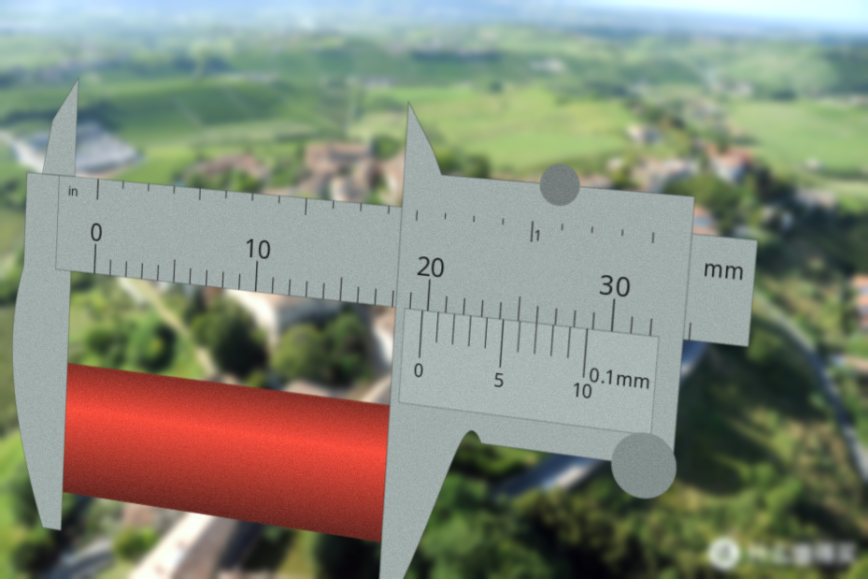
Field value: 19.7 mm
